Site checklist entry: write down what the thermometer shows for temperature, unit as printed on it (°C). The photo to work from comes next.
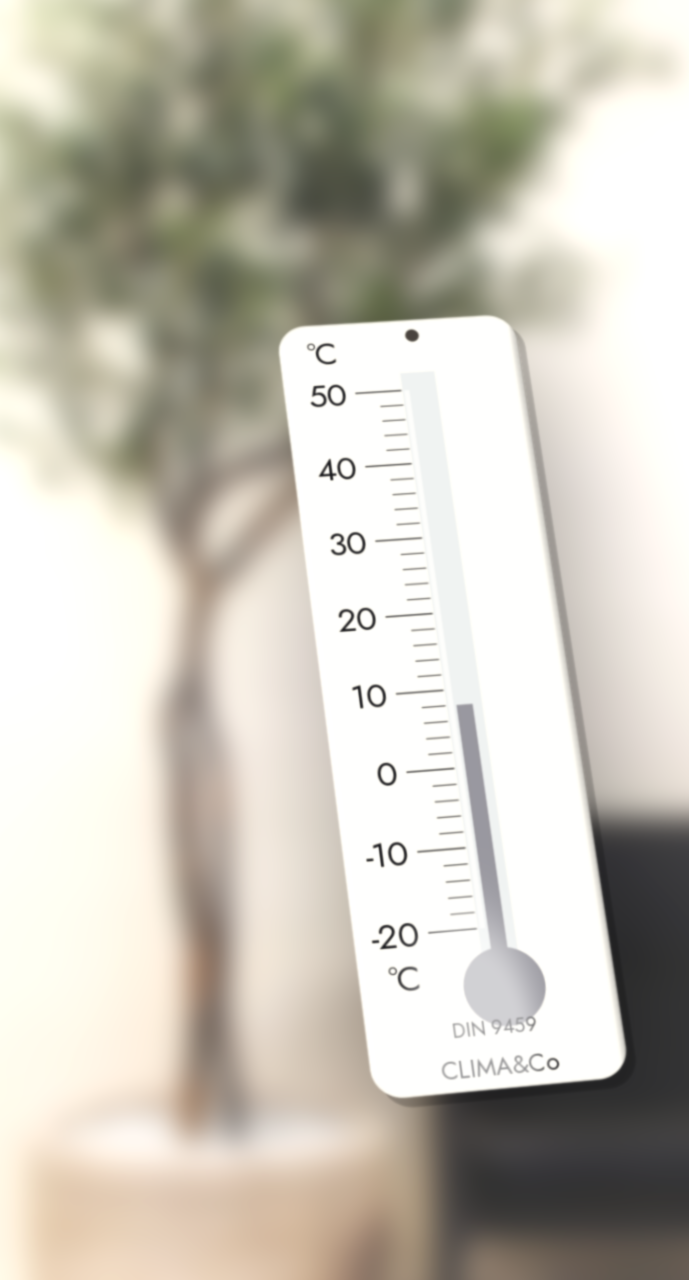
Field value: 8 °C
